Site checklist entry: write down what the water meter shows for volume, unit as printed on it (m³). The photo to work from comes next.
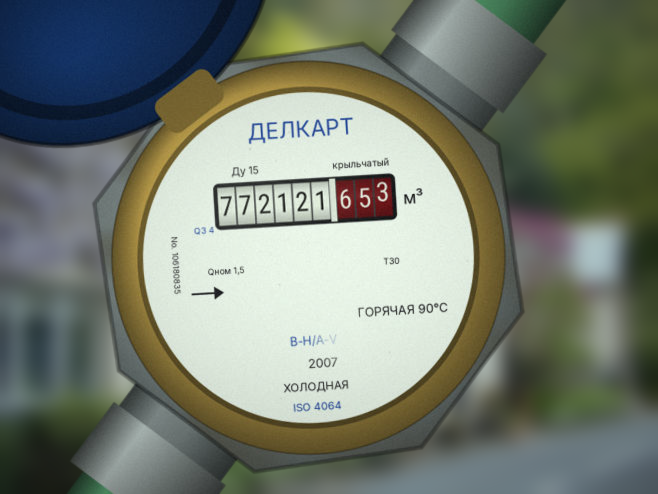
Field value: 772121.653 m³
